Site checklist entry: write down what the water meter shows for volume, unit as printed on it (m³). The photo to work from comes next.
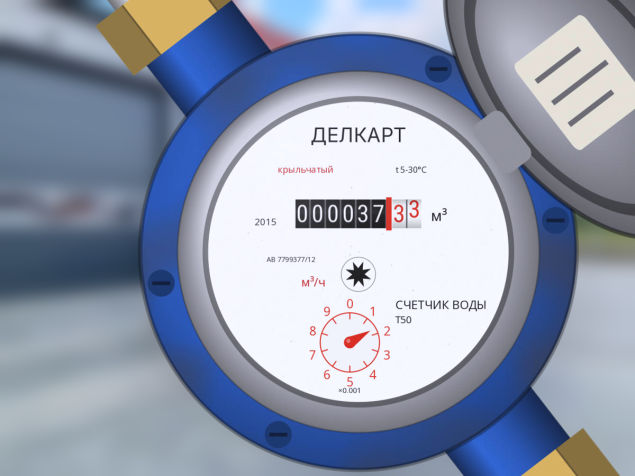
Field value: 37.331 m³
